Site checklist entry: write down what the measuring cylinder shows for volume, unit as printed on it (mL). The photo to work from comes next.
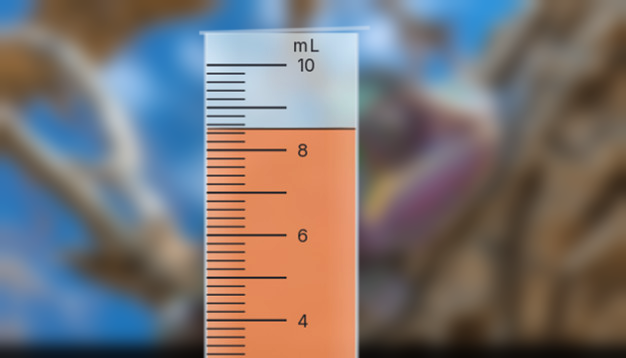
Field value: 8.5 mL
